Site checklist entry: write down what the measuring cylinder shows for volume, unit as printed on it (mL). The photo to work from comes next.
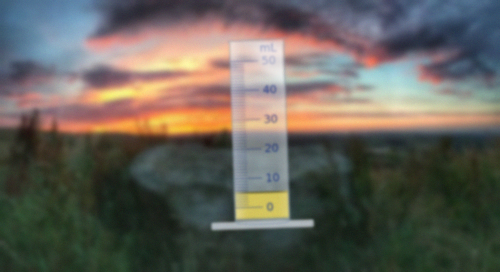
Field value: 5 mL
